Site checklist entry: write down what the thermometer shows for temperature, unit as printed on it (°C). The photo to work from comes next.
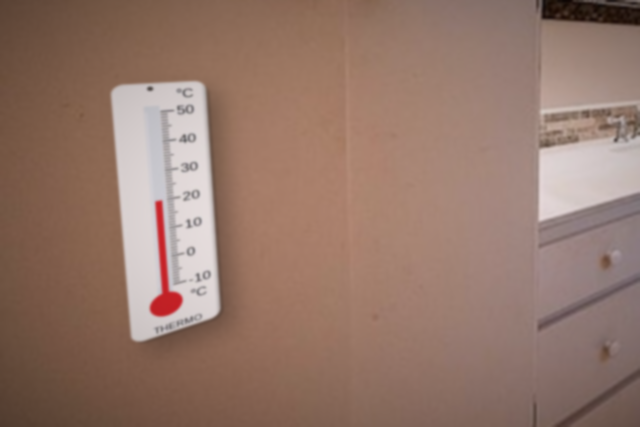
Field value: 20 °C
